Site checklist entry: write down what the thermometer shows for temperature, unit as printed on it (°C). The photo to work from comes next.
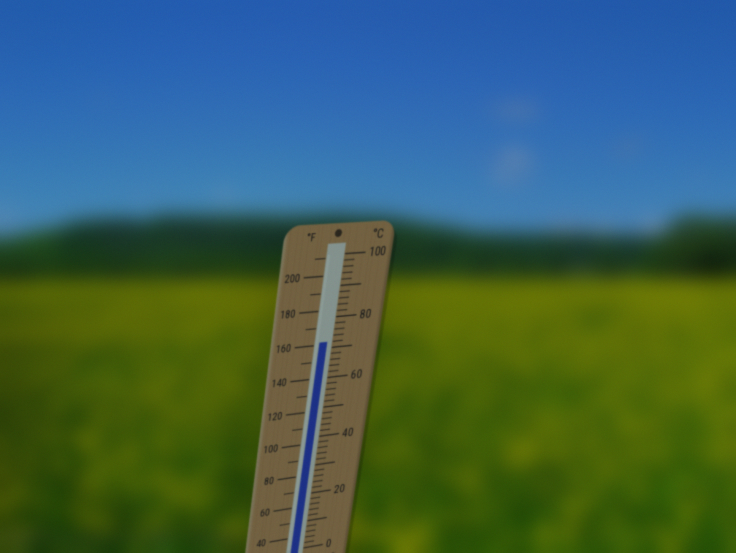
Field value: 72 °C
